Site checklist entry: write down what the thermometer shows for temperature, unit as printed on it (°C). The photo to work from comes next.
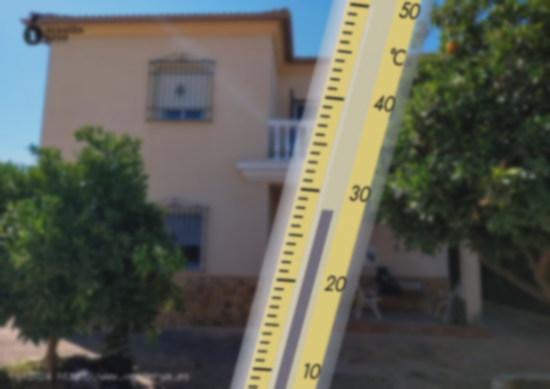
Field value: 28 °C
